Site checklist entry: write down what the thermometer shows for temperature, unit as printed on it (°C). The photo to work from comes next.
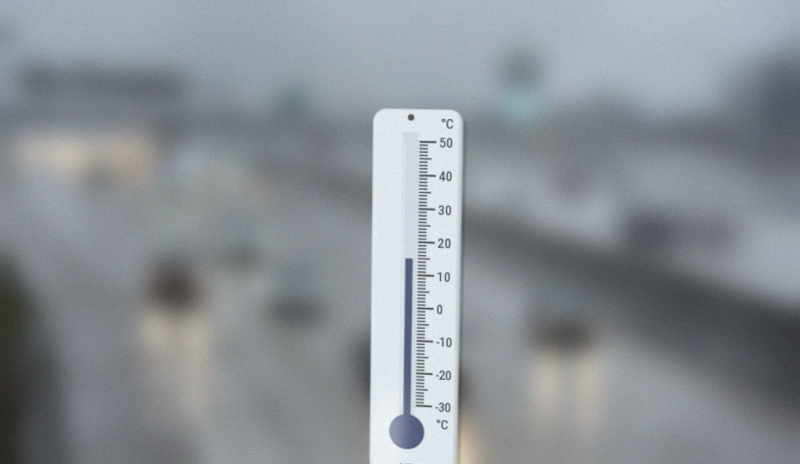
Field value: 15 °C
